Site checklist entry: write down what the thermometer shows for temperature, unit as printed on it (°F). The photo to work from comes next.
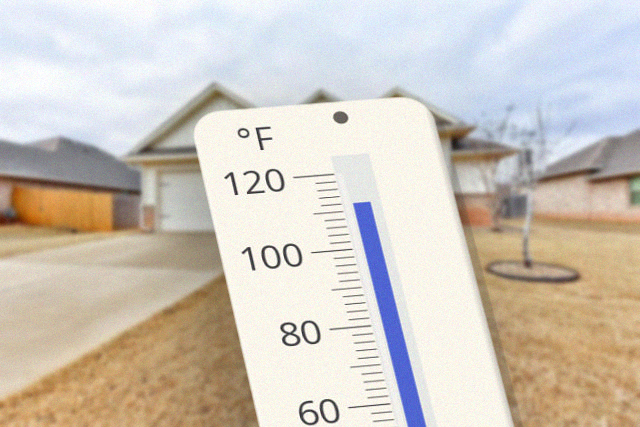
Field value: 112 °F
